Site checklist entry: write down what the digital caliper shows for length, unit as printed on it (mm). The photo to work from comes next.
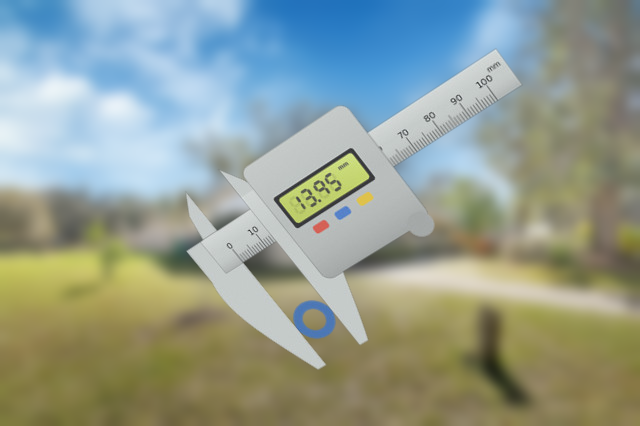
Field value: 13.95 mm
